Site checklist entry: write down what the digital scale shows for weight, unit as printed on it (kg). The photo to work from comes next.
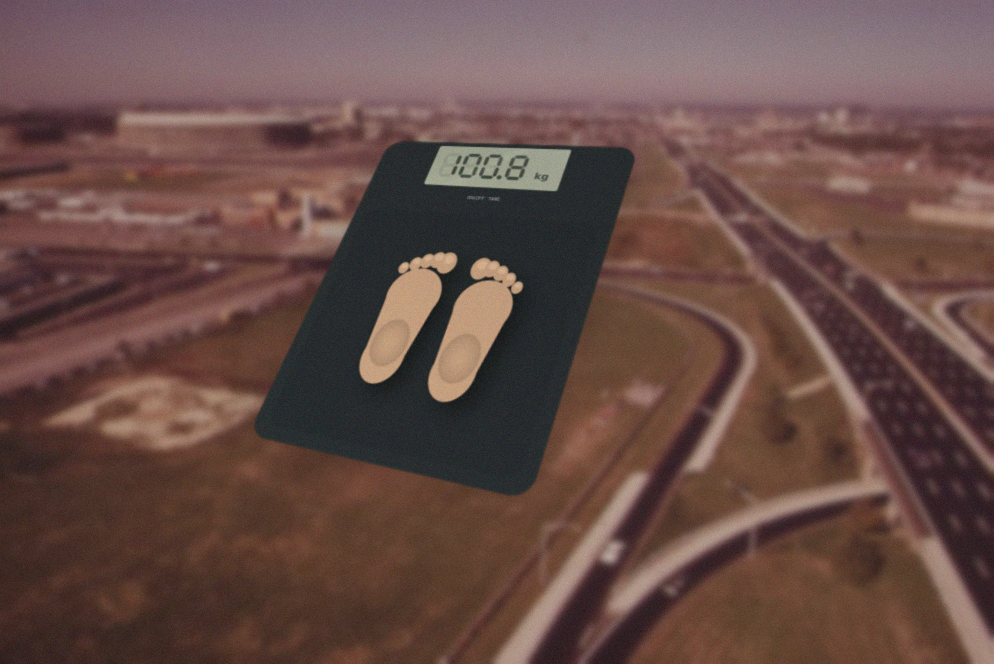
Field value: 100.8 kg
